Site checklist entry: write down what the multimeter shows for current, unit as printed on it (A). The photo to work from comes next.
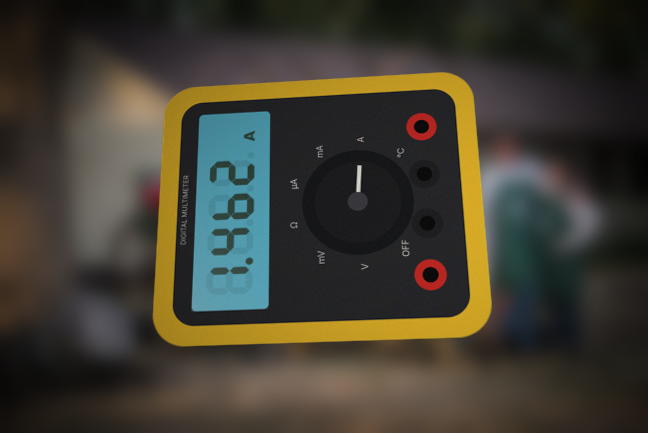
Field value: 1.462 A
